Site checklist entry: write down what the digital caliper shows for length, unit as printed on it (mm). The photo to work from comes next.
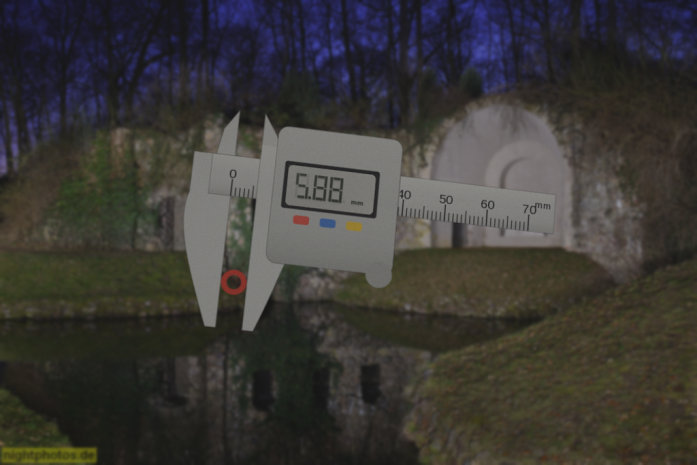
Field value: 5.88 mm
